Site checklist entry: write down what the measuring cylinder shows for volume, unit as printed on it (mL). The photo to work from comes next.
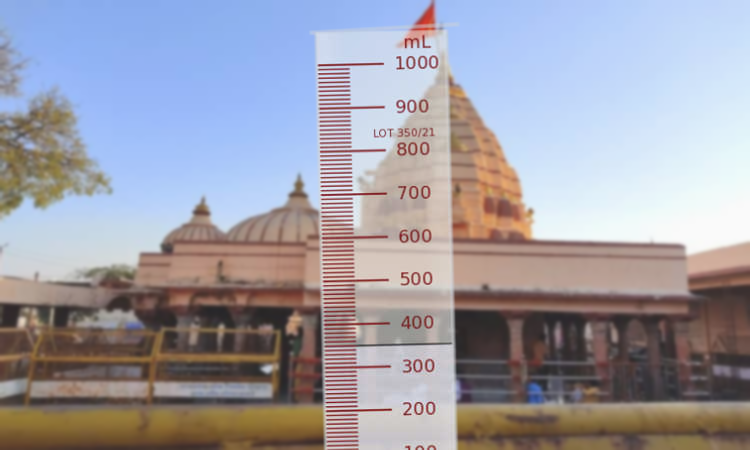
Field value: 350 mL
